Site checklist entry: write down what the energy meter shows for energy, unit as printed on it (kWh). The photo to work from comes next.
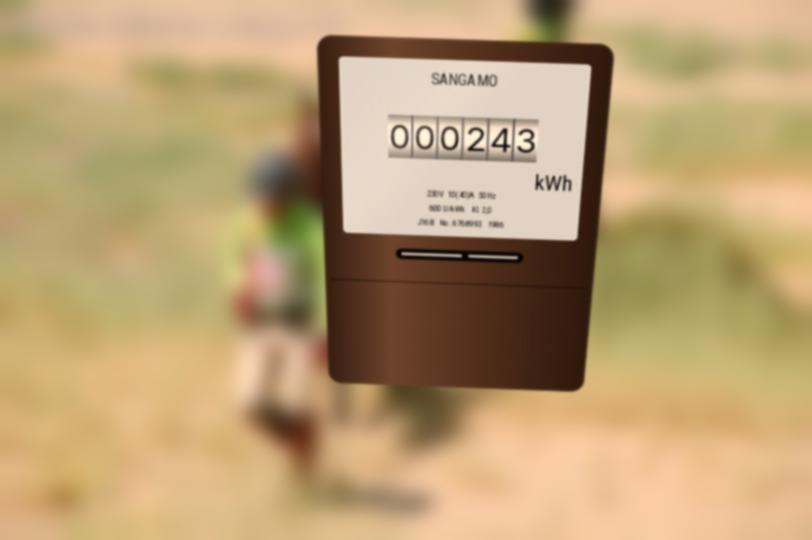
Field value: 243 kWh
